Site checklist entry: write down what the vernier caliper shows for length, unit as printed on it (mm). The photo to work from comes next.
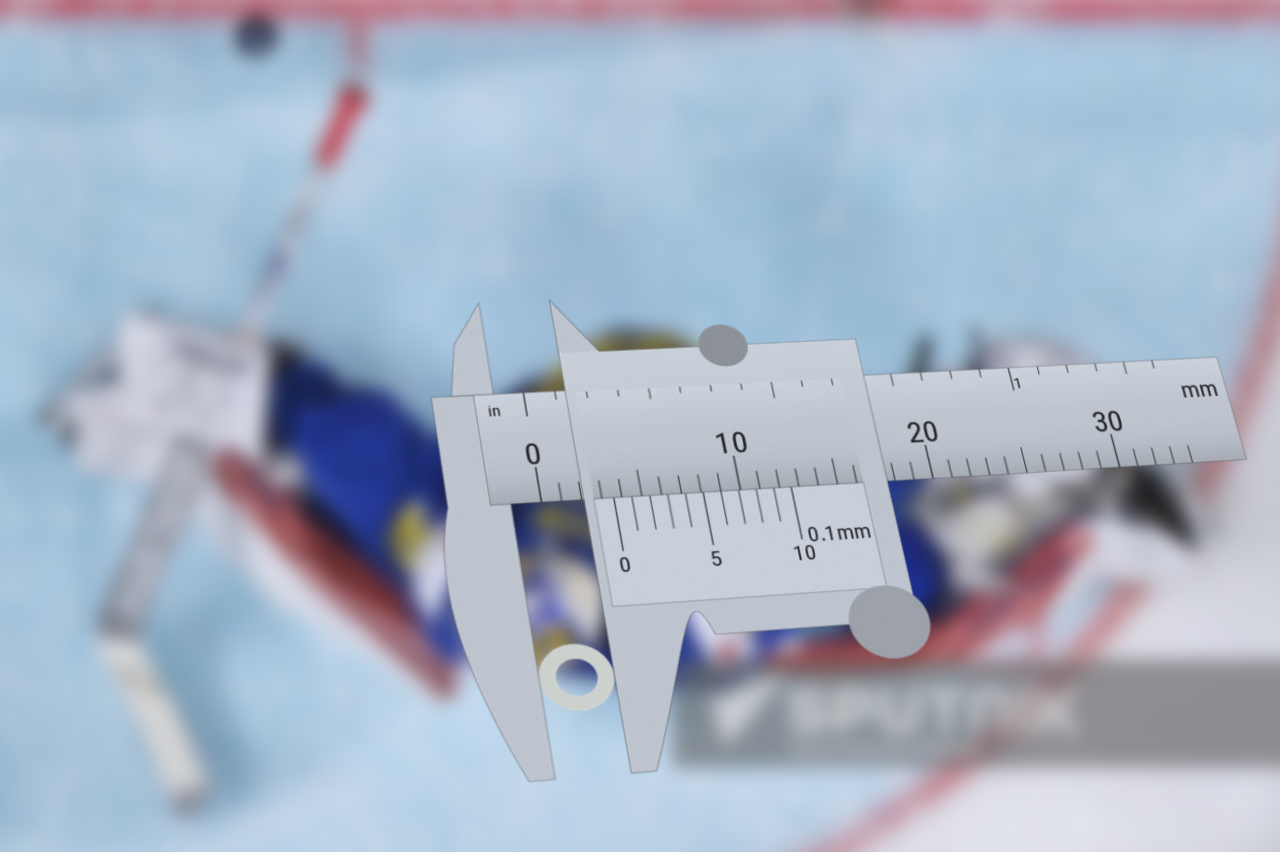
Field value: 3.6 mm
